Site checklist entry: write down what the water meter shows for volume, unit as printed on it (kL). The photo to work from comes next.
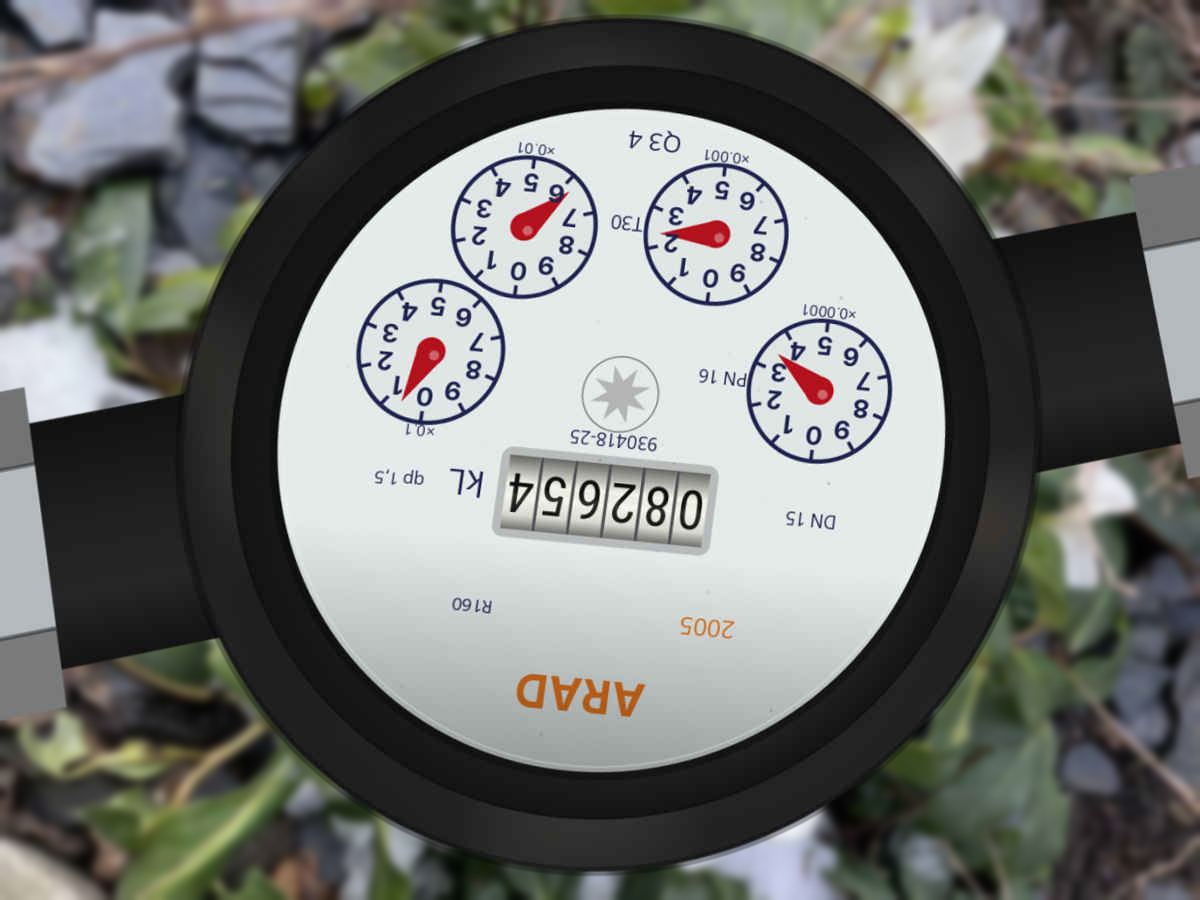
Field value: 82654.0623 kL
